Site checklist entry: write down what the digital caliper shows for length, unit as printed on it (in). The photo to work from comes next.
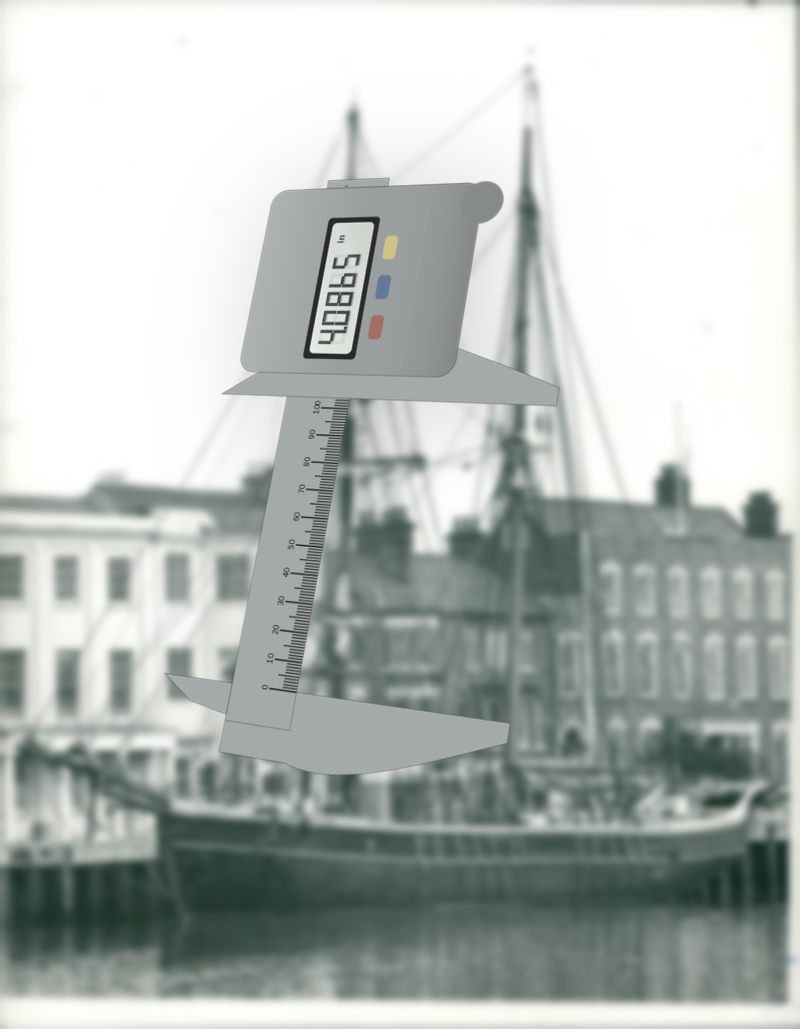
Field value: 4.0865 in
